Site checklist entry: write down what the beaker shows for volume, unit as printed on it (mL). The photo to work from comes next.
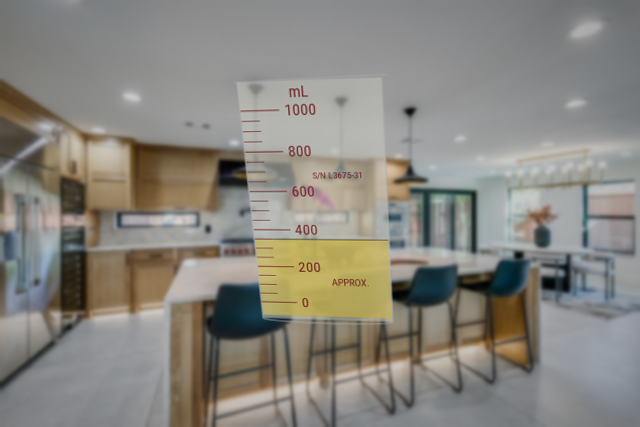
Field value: 350 mL
